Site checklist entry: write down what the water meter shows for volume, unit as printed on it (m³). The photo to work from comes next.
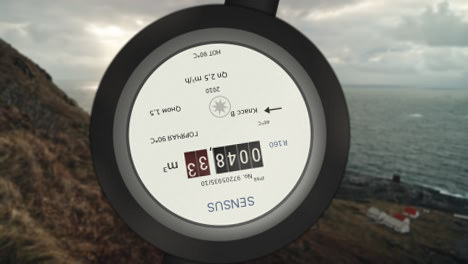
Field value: 48.33 m³
